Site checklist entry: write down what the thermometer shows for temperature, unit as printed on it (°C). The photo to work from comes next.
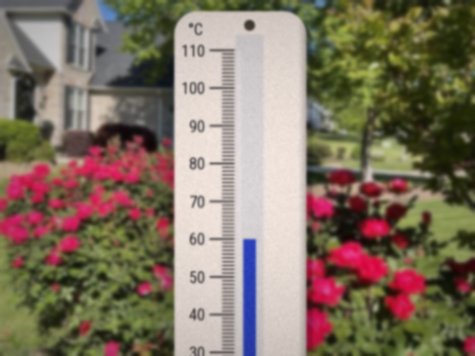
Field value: 60 °C
